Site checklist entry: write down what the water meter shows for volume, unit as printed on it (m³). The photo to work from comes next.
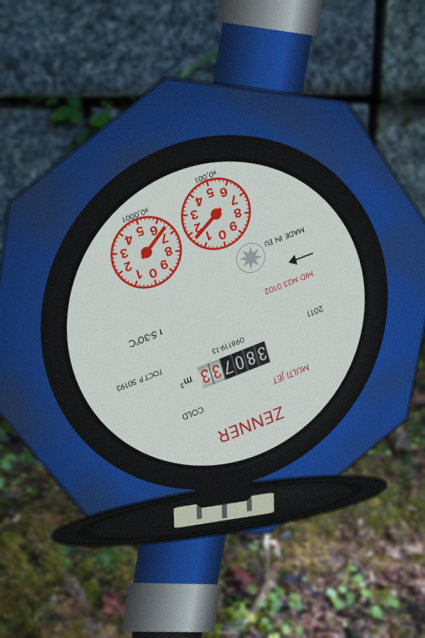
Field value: 3807.3316 m³
